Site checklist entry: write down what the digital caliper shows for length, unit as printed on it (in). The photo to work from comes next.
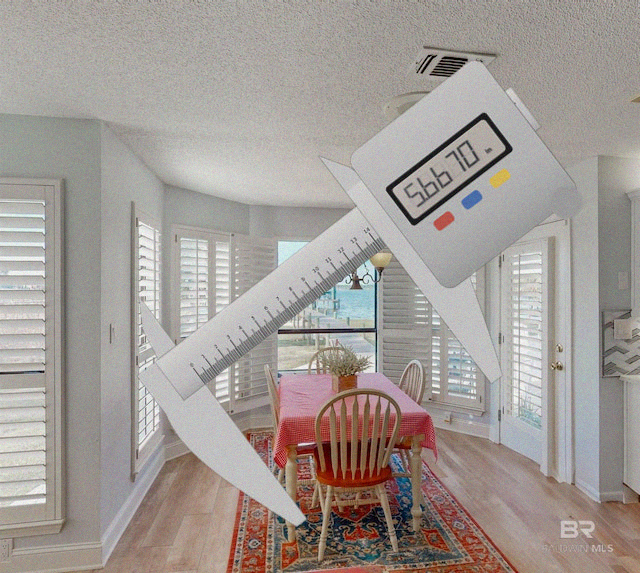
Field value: 5.6670 in
